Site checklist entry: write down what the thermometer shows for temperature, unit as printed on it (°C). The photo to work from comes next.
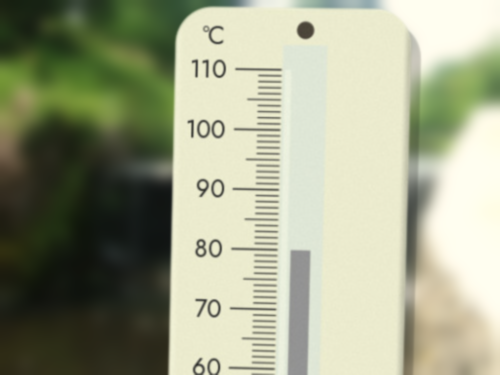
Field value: 80 °C
